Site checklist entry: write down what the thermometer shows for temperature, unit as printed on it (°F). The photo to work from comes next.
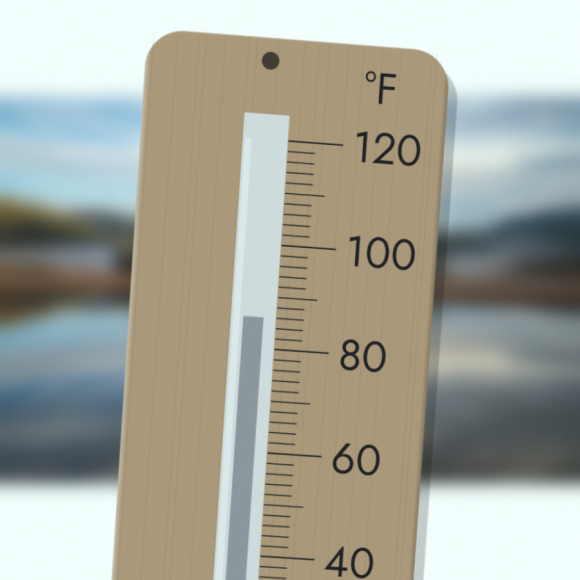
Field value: 86 °F
